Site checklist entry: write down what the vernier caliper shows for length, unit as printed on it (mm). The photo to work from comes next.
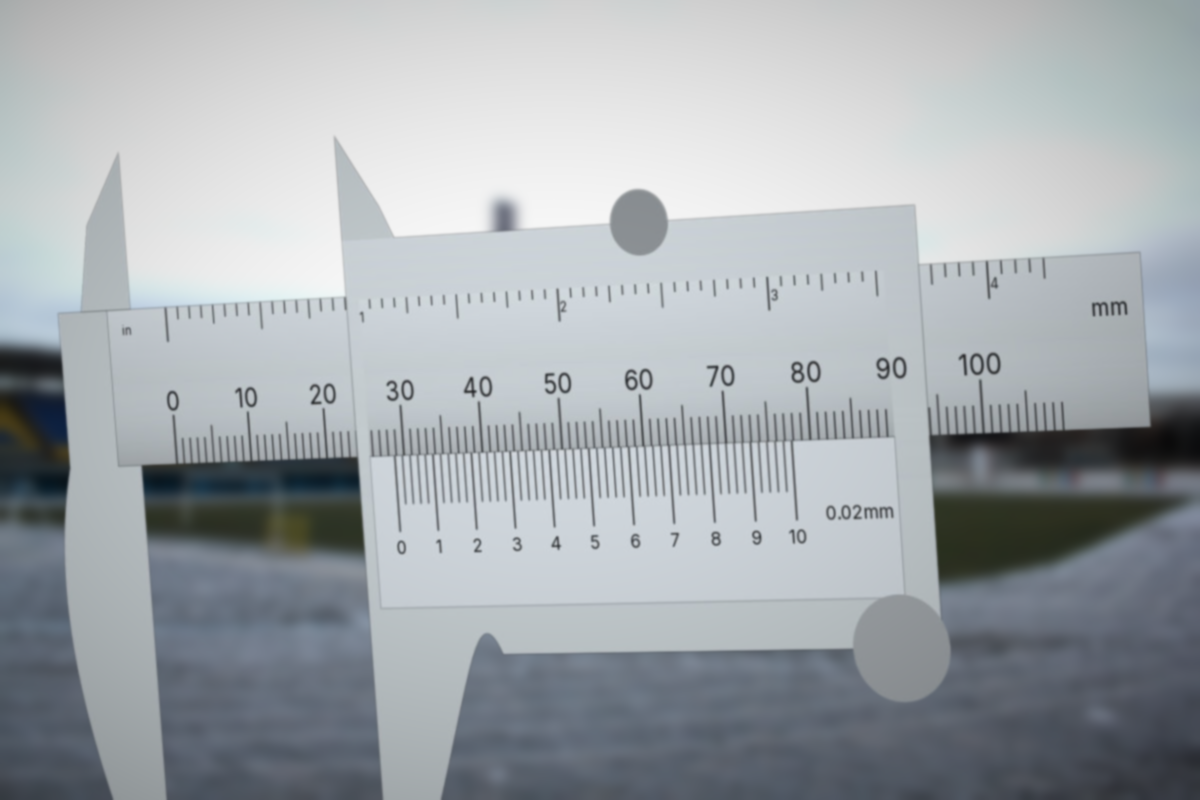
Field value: 28.8 mm
